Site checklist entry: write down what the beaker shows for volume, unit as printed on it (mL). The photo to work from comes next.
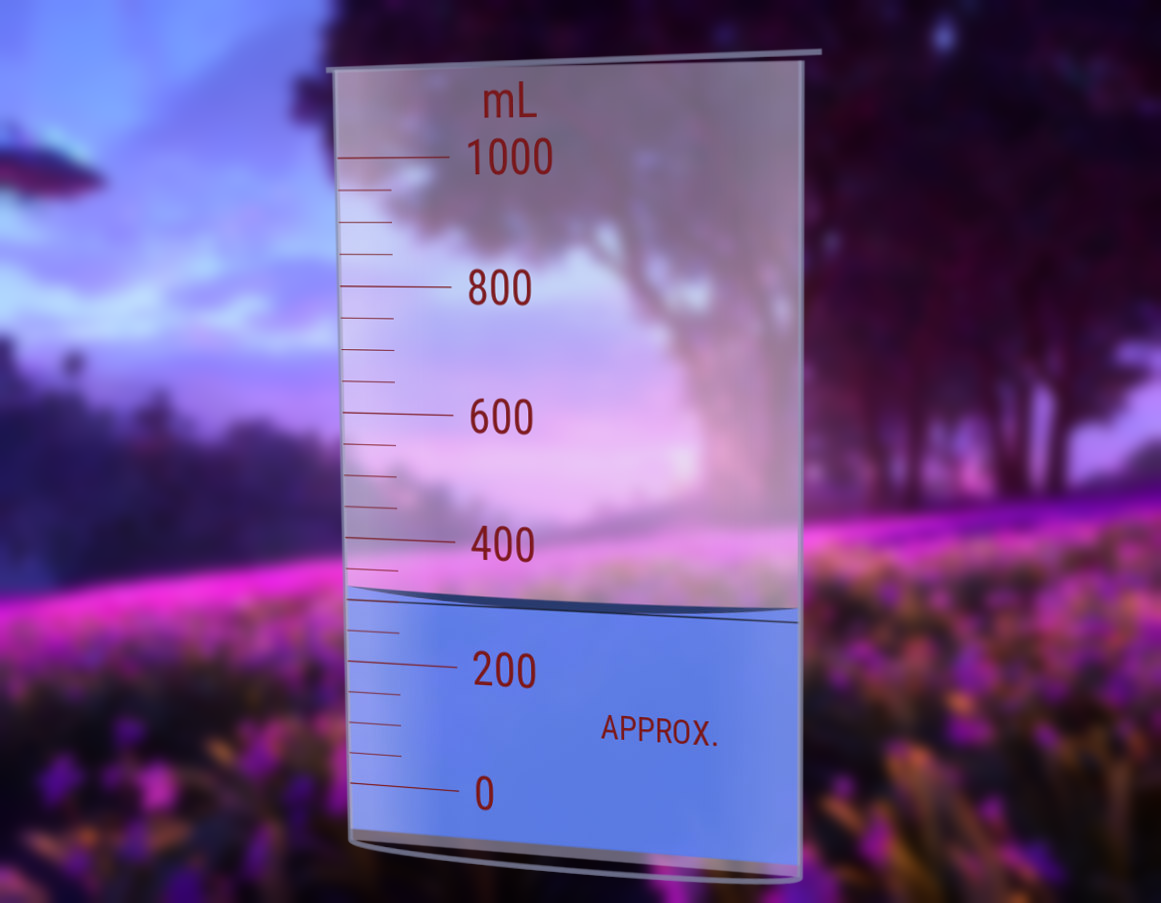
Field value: 300 mL
